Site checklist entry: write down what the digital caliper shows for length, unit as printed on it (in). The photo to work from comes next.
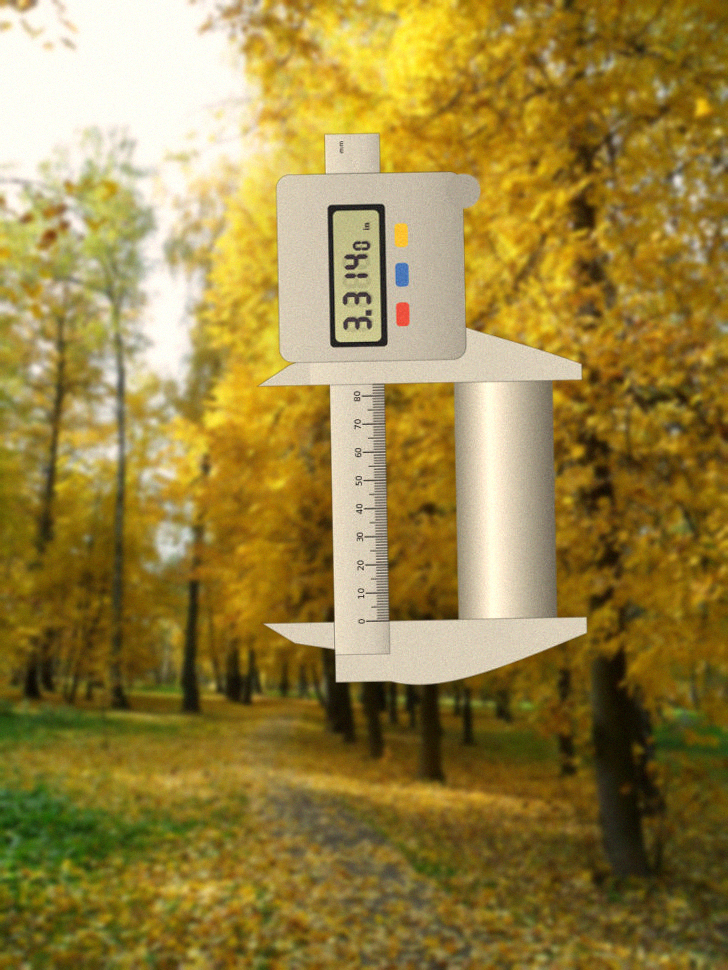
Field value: 3.3140 in
